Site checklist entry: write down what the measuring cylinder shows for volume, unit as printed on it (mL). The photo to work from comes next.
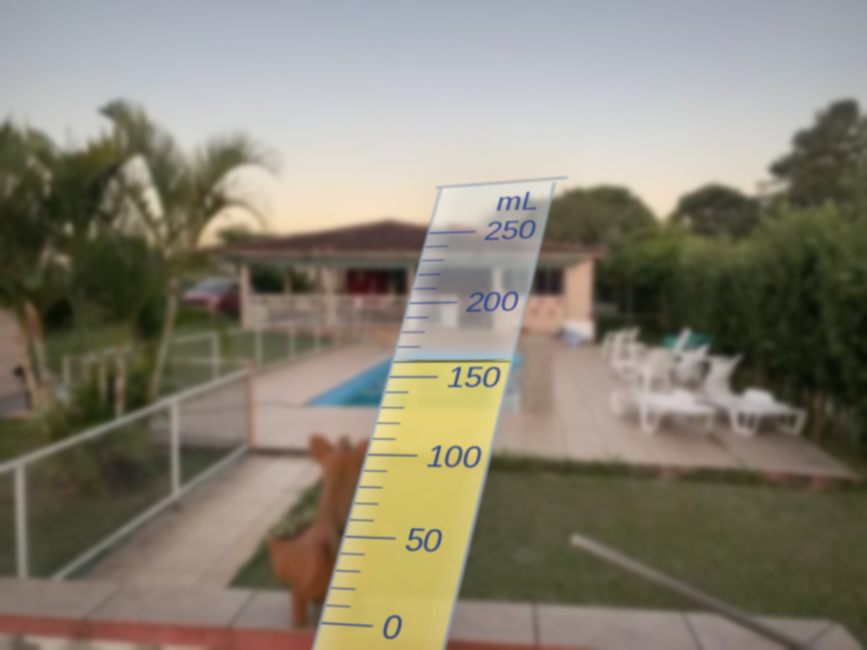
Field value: 160 mL
